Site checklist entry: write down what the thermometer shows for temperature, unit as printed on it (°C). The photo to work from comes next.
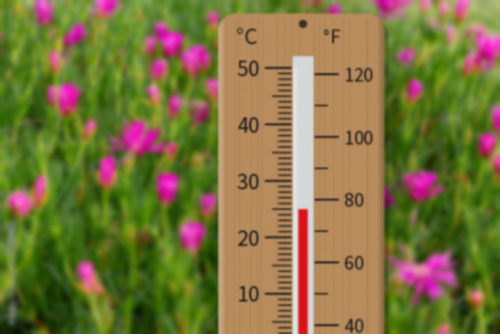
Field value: 25 °C
